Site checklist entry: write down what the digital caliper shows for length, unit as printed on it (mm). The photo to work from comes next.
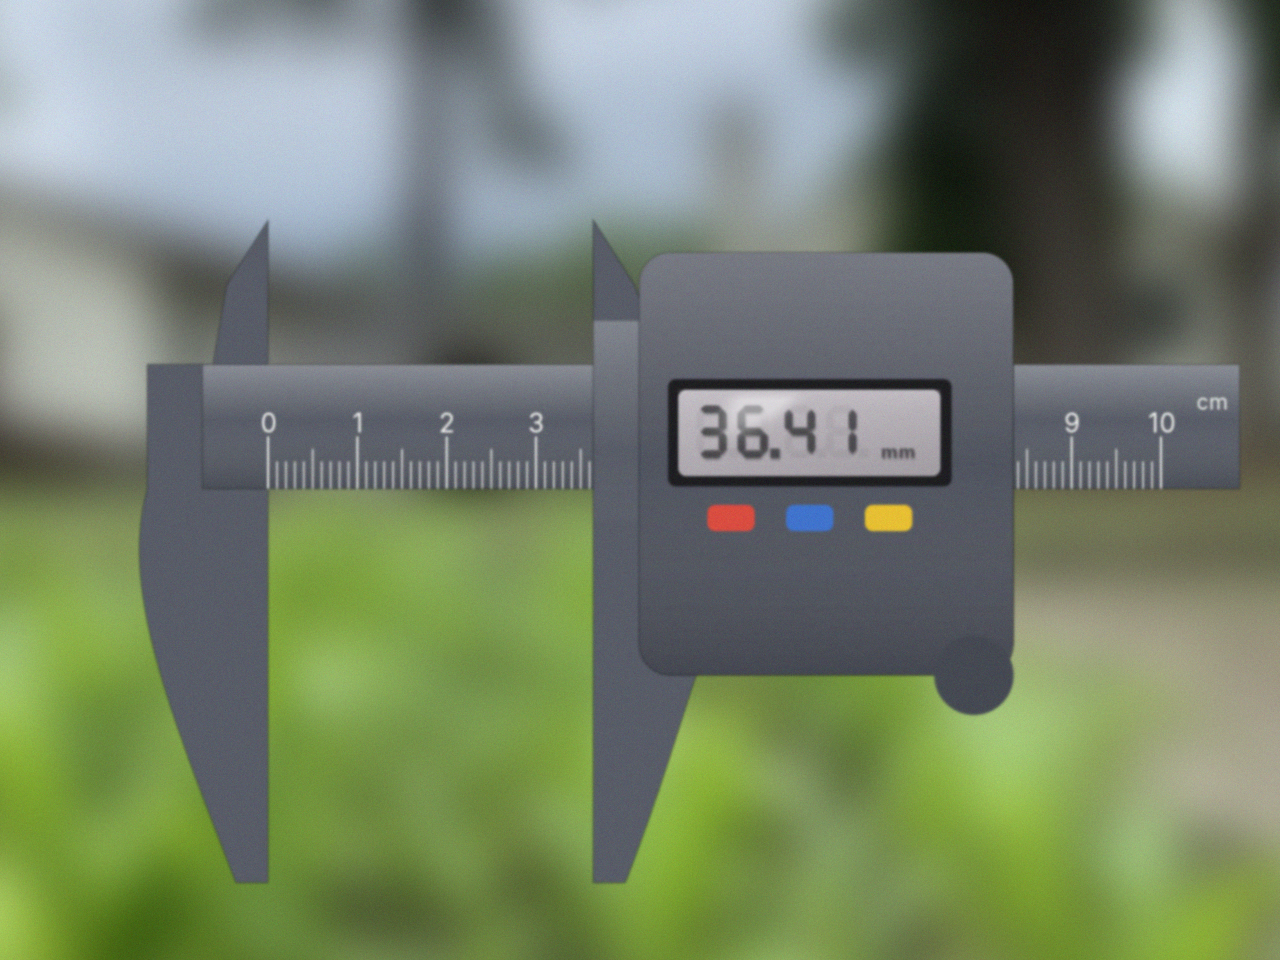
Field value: 36.41 mm
